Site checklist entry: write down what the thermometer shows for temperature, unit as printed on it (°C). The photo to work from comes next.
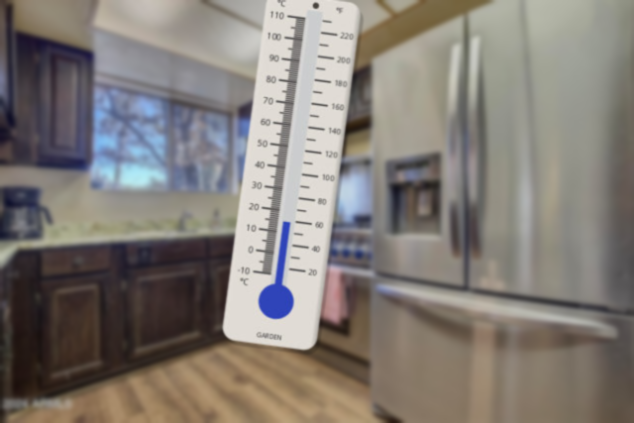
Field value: 15 °C
